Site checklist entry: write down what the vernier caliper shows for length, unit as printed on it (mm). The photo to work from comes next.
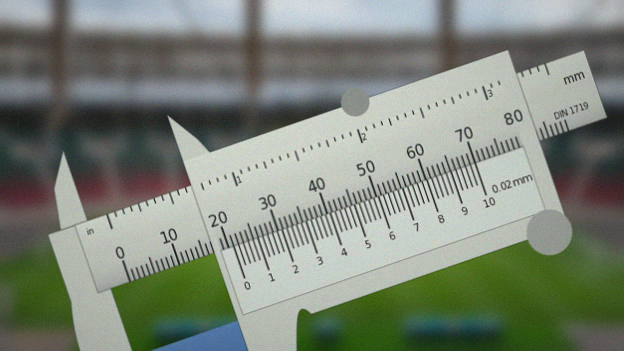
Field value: 21.0 mm
